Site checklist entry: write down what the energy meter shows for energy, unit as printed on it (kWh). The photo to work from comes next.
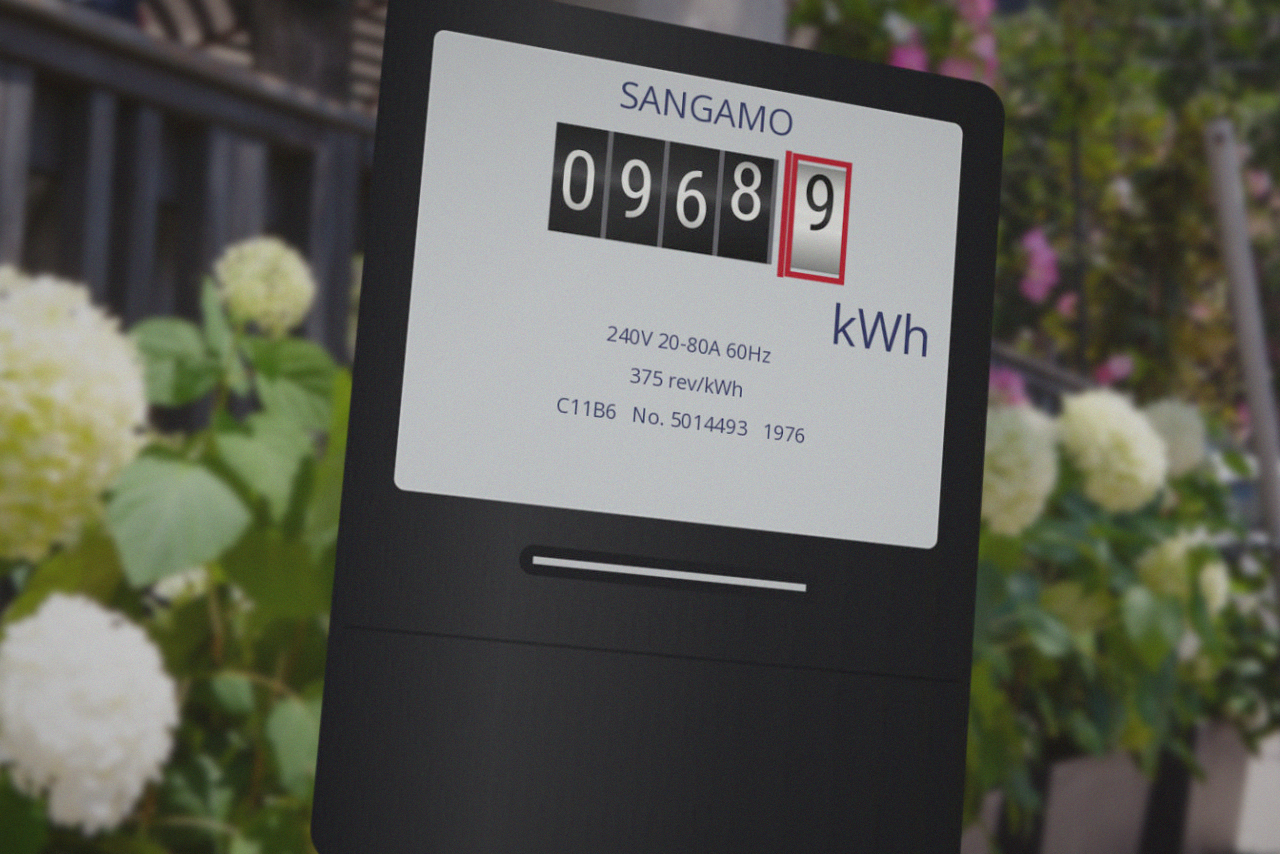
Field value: 968.9 kWh
